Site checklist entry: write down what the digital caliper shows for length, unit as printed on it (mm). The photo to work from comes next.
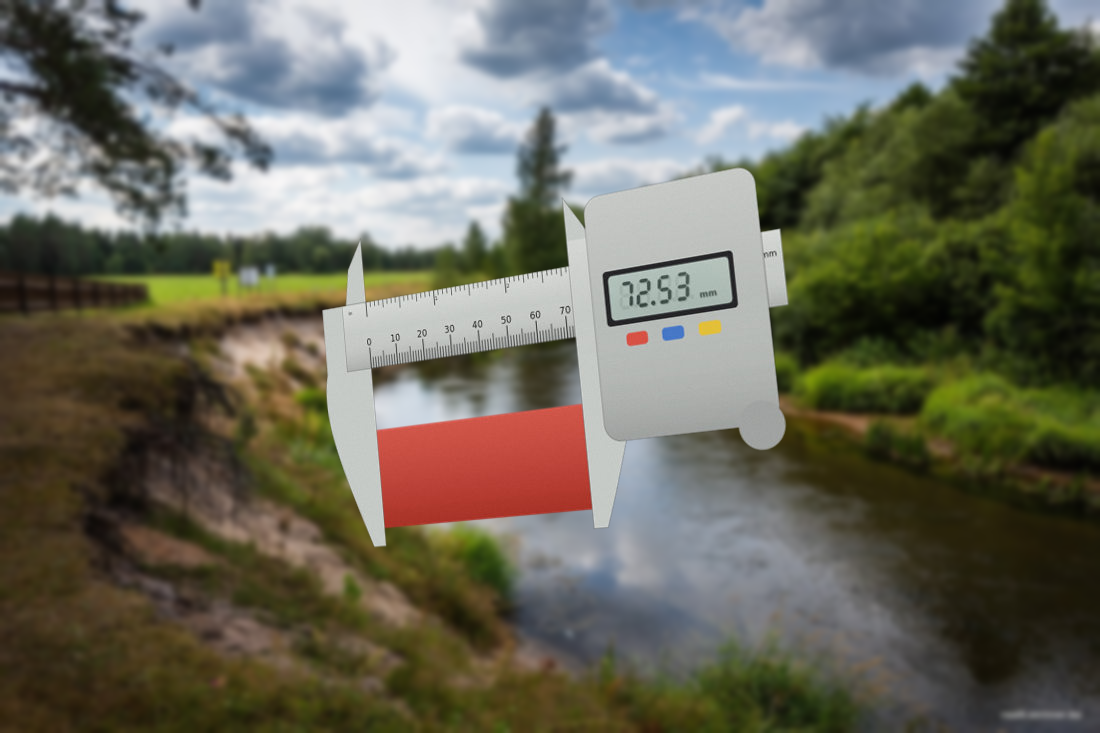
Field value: 72.53 mm
